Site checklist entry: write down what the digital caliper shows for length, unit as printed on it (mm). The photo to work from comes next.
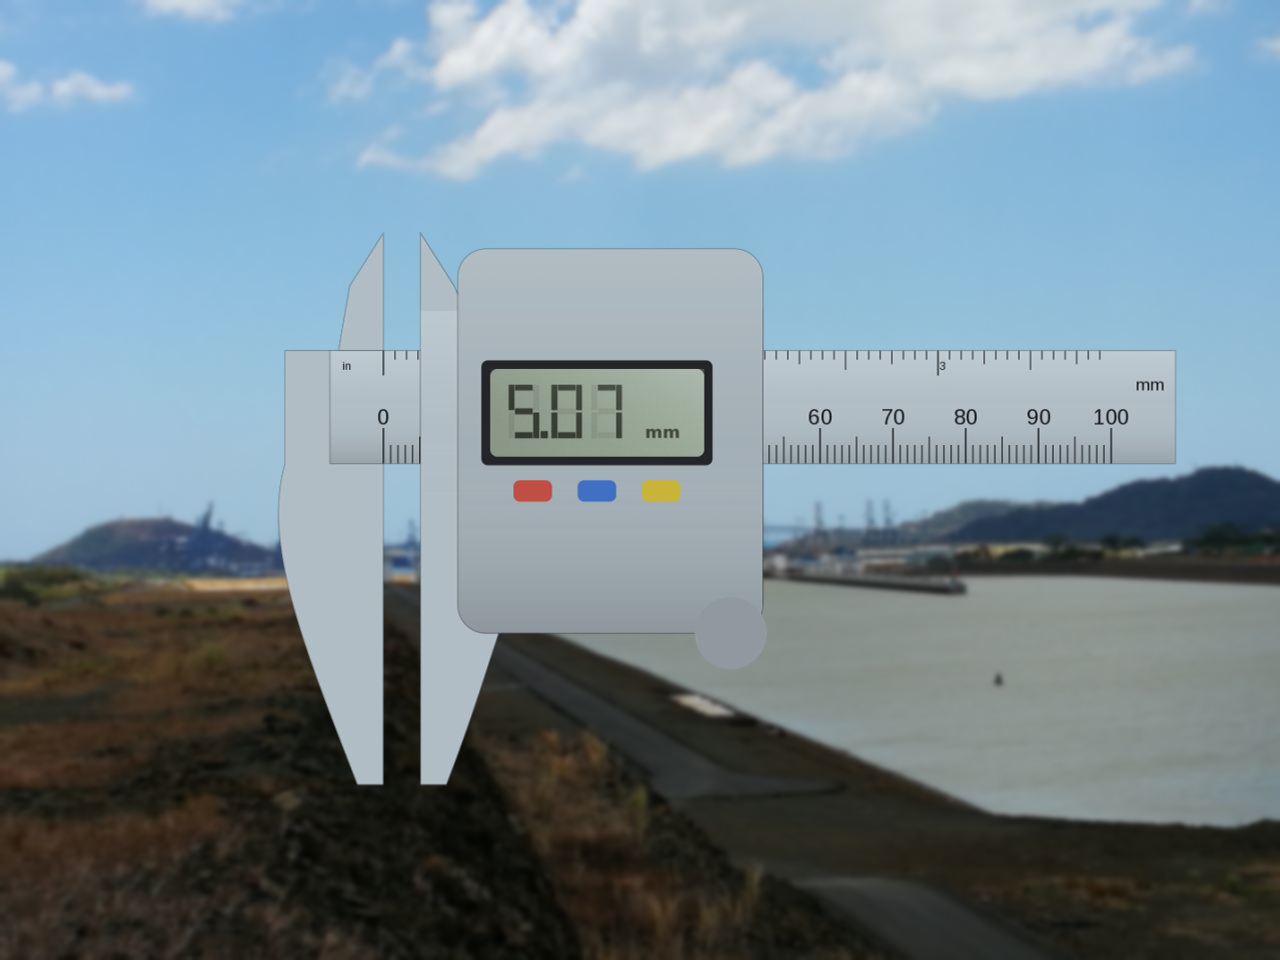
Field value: 5.07 mm
